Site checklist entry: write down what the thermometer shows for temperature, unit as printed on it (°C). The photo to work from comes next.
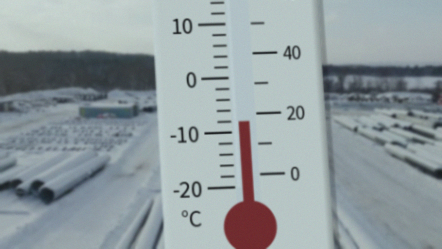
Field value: -8 °C
